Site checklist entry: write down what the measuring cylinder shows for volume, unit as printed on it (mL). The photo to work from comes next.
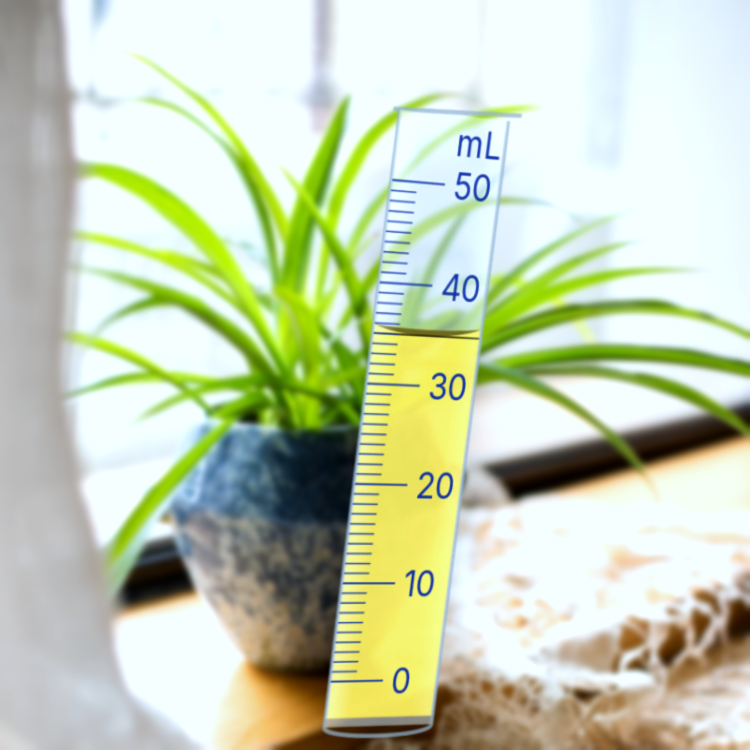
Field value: 35 mL
